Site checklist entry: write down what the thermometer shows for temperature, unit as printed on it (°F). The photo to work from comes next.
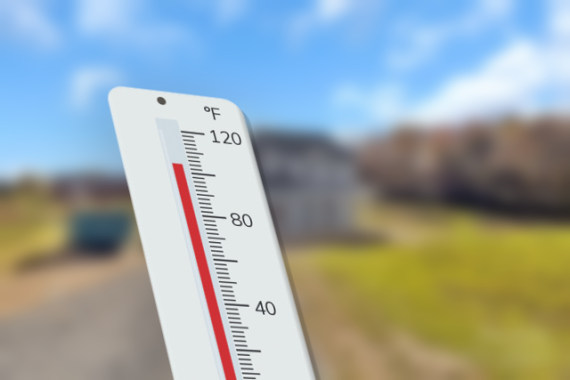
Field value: 104 °F
